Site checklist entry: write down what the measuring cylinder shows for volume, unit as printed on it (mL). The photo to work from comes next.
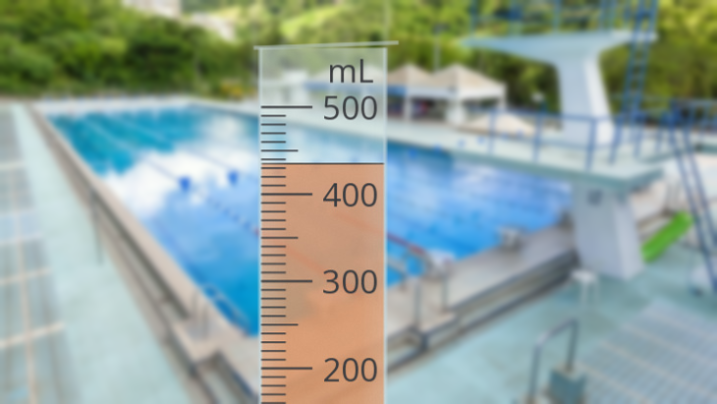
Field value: 435 mL
